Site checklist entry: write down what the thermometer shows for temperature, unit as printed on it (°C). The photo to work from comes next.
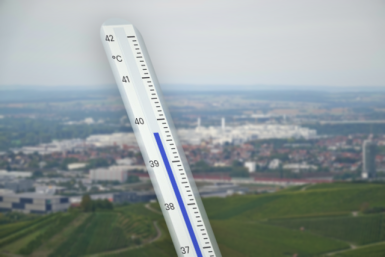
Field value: 39.7 °C
